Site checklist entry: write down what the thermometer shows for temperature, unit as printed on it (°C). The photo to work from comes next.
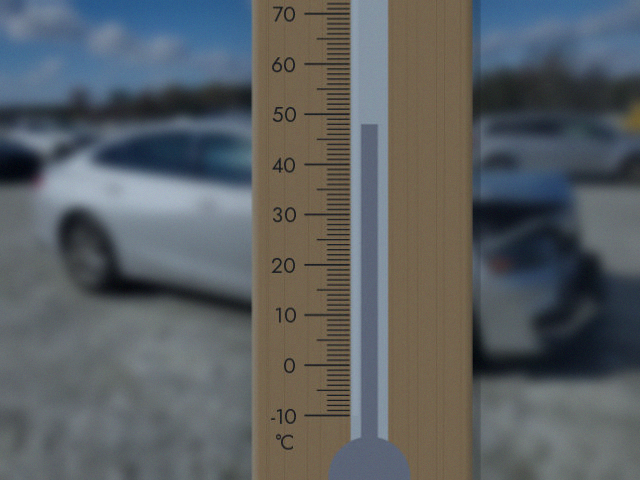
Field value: 48 °C
